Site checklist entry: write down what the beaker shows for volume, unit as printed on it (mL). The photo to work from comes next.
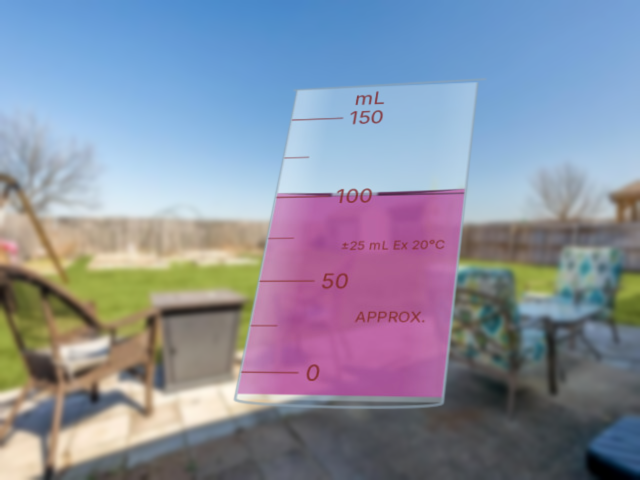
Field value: 100 mL
